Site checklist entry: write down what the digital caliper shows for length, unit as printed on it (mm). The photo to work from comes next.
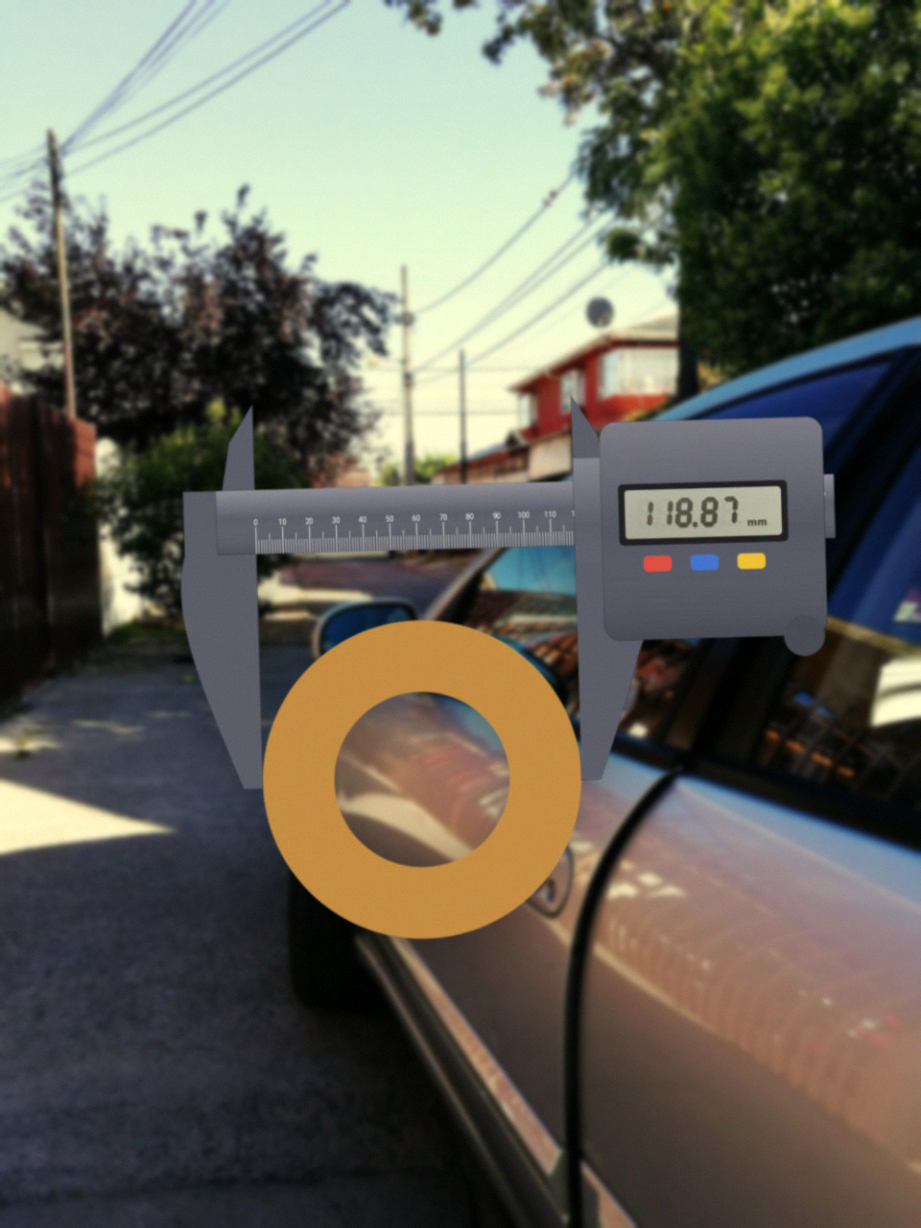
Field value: 118.87 mm
